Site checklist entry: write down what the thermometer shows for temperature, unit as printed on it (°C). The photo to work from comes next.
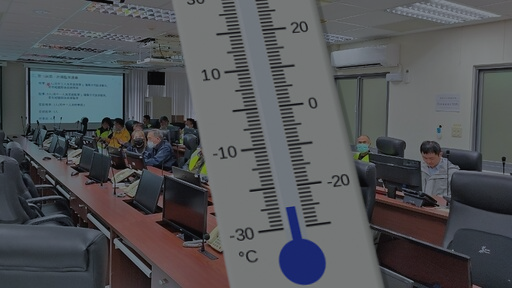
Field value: -25 °C
